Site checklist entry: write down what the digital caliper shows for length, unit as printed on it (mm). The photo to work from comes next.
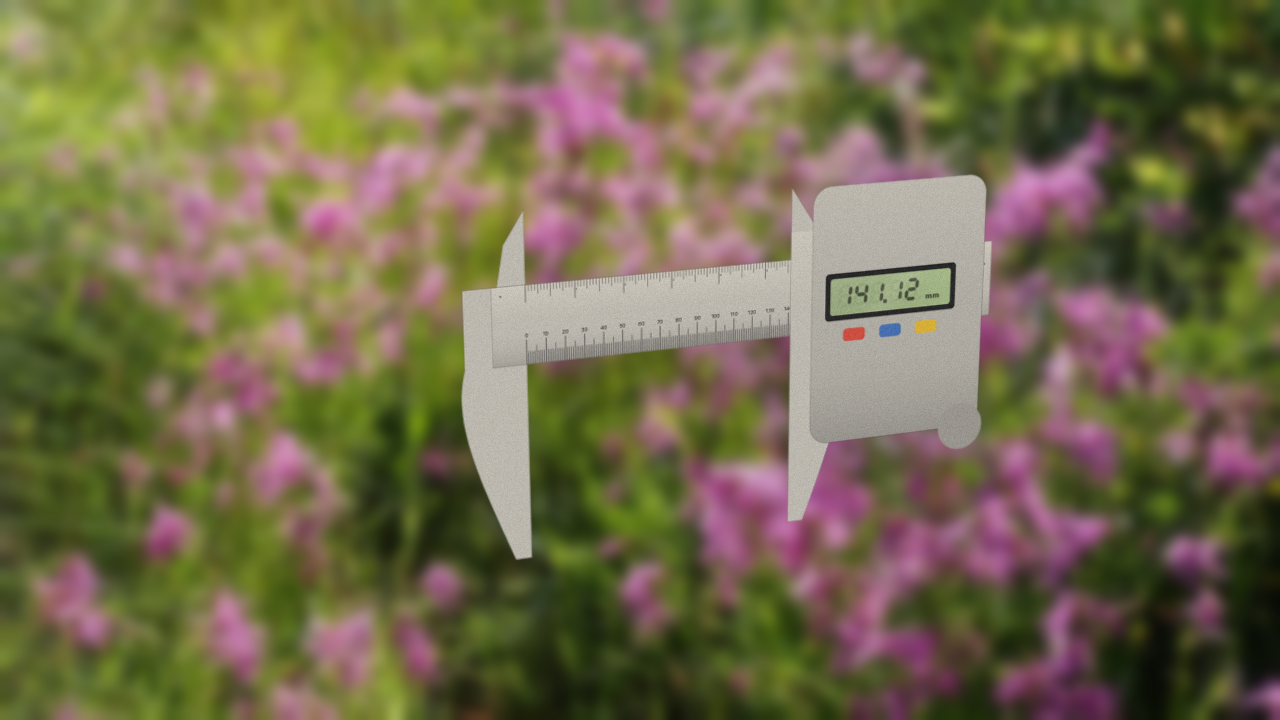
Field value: 141.12 mm
